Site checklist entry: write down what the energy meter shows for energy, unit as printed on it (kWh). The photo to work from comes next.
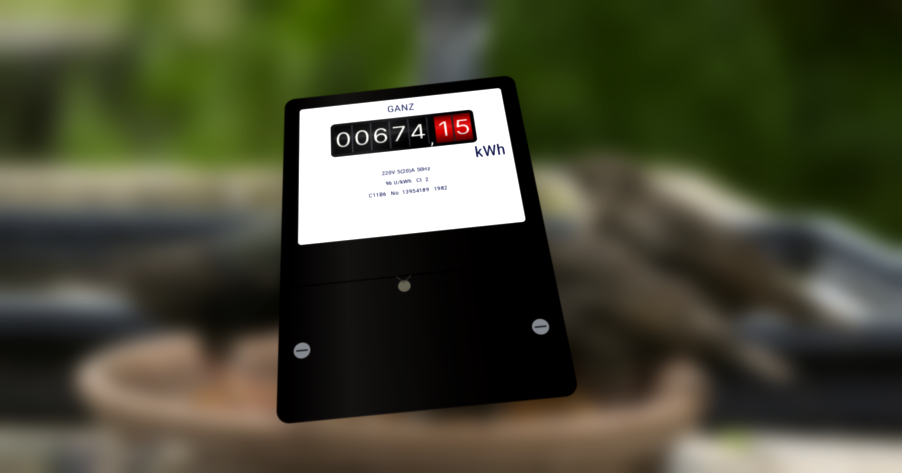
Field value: 674.15 kWh
